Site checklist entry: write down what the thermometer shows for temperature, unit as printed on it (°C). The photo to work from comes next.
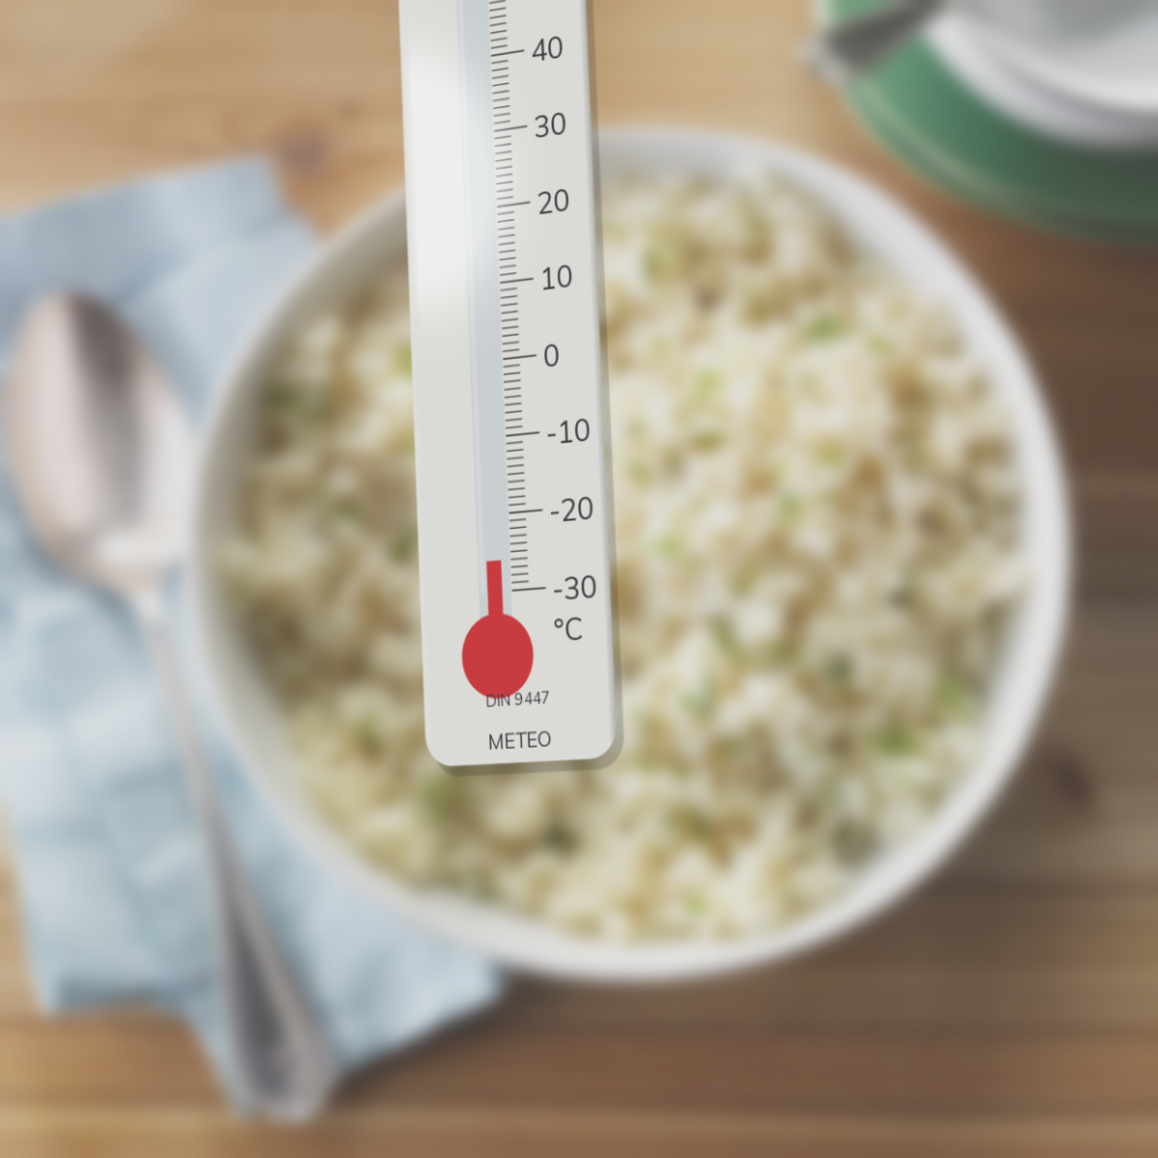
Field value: -26 °C
